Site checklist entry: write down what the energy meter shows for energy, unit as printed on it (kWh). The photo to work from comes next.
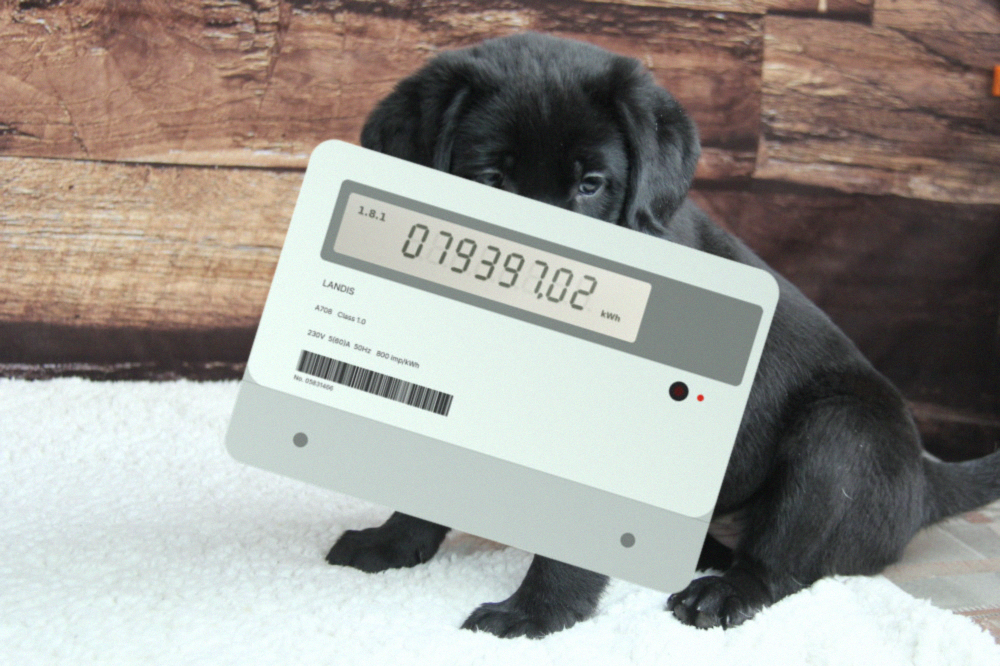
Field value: 79397.02 kWh
